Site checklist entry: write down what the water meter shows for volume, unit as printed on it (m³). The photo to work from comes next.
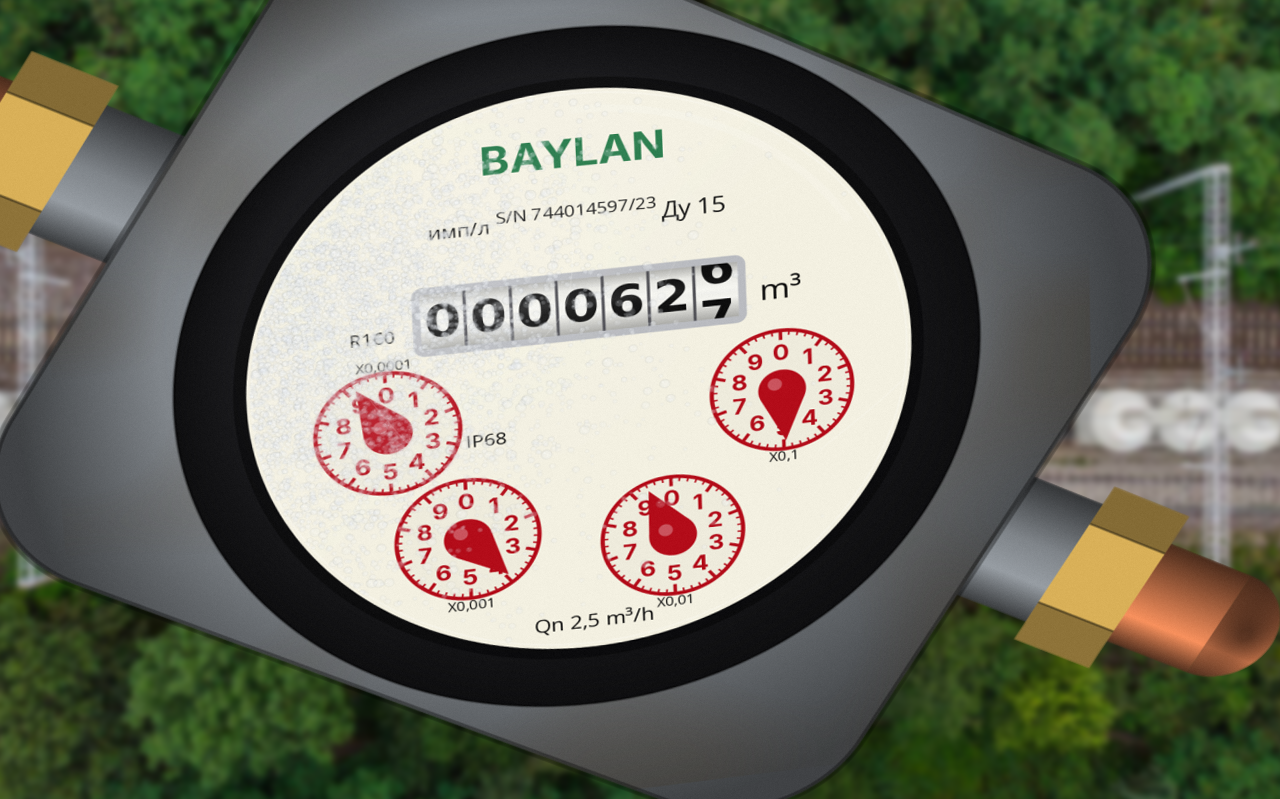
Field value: 626.4939 m³
